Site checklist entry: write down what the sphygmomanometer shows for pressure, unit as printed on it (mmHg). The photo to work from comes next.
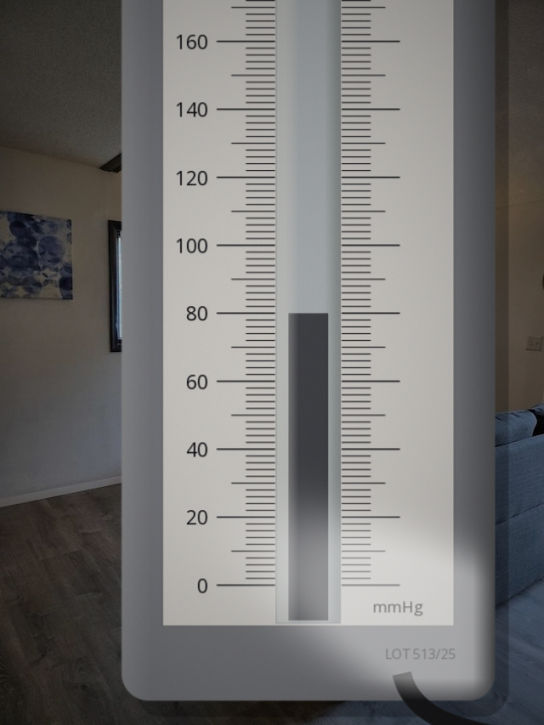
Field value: 80 mmHg
